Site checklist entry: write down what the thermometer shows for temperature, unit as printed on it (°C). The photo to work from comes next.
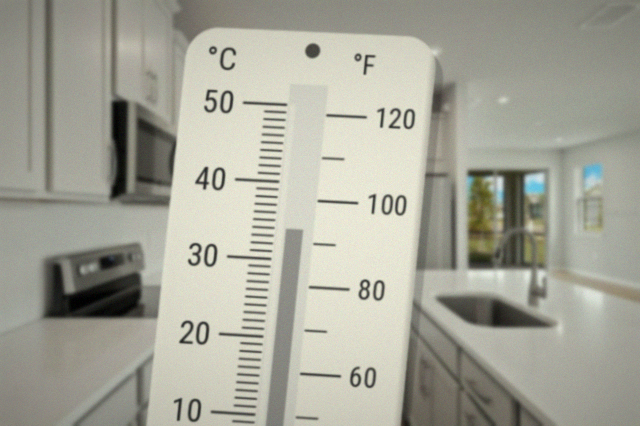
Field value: 34 °C
